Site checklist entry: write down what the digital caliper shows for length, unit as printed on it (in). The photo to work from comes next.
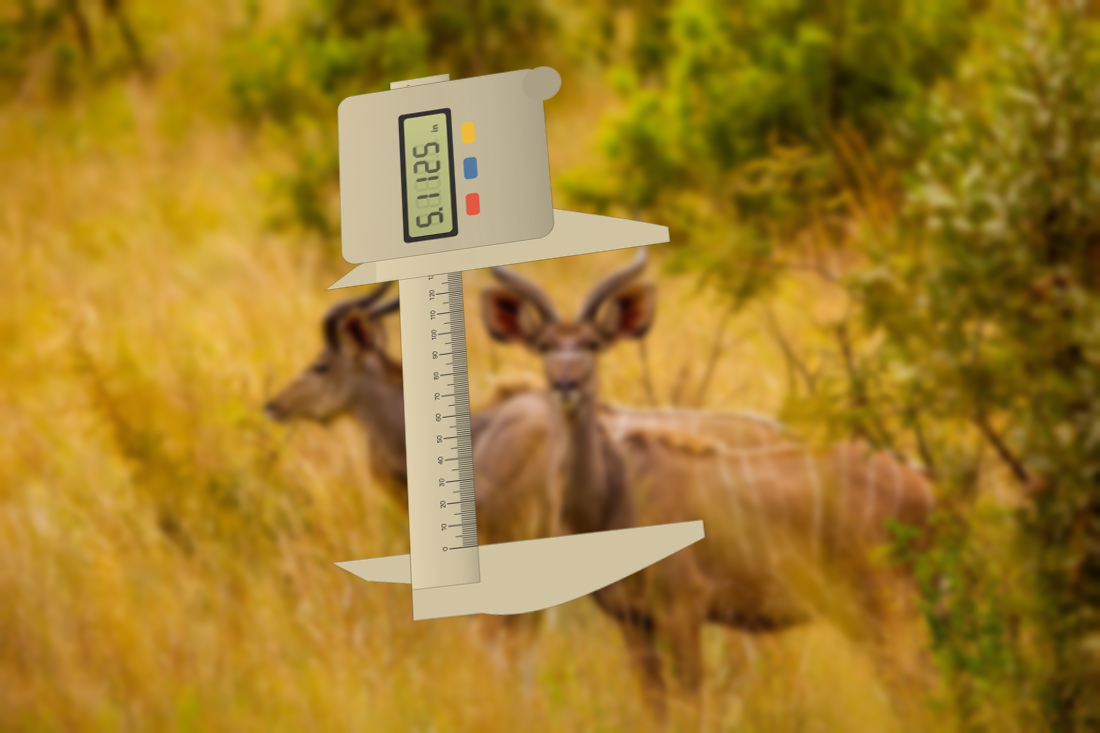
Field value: 5.1125 in
